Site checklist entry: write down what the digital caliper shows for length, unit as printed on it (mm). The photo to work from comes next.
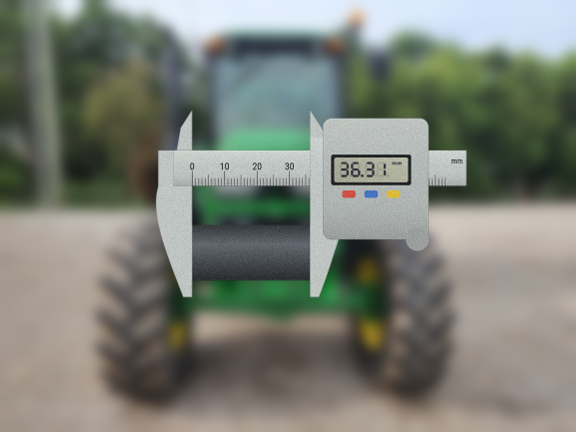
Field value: 36.31 mm
